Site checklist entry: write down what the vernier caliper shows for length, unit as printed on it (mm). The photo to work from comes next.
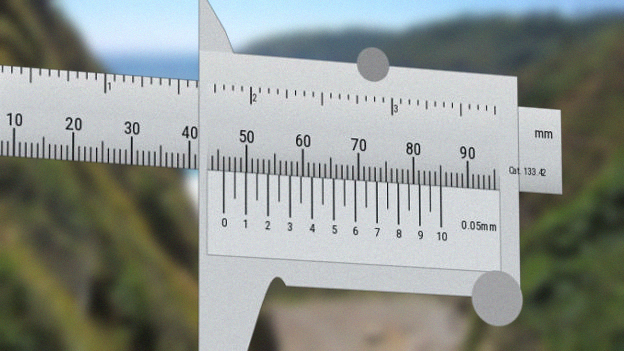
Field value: 46.0 mm
